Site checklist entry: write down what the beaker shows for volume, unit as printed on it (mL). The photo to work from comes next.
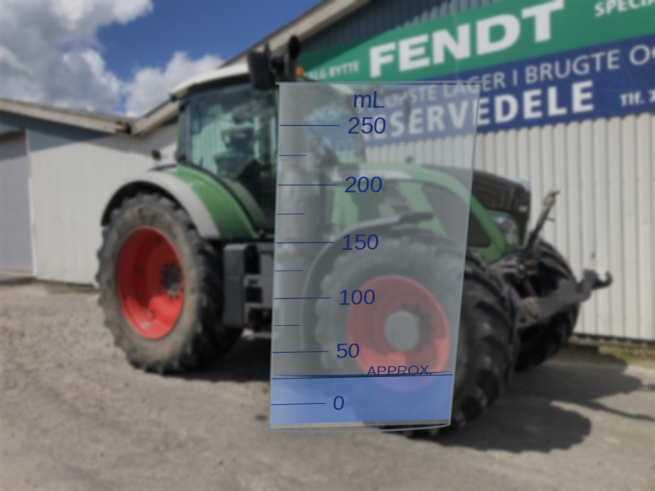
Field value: 25 mL
